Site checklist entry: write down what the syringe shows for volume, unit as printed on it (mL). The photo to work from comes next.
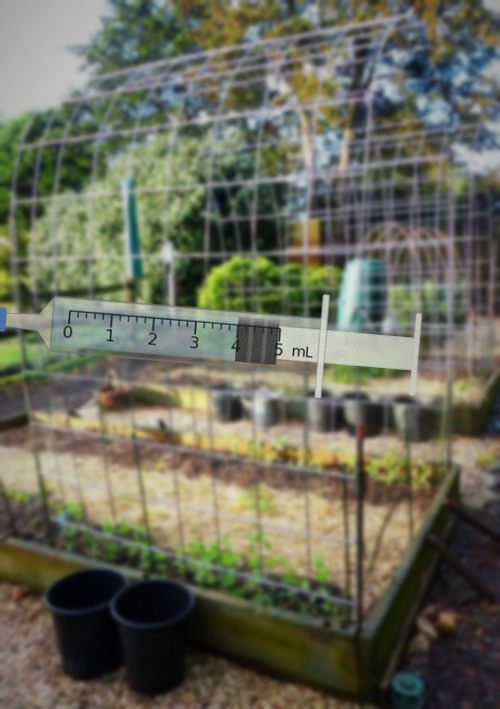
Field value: 4 mL
